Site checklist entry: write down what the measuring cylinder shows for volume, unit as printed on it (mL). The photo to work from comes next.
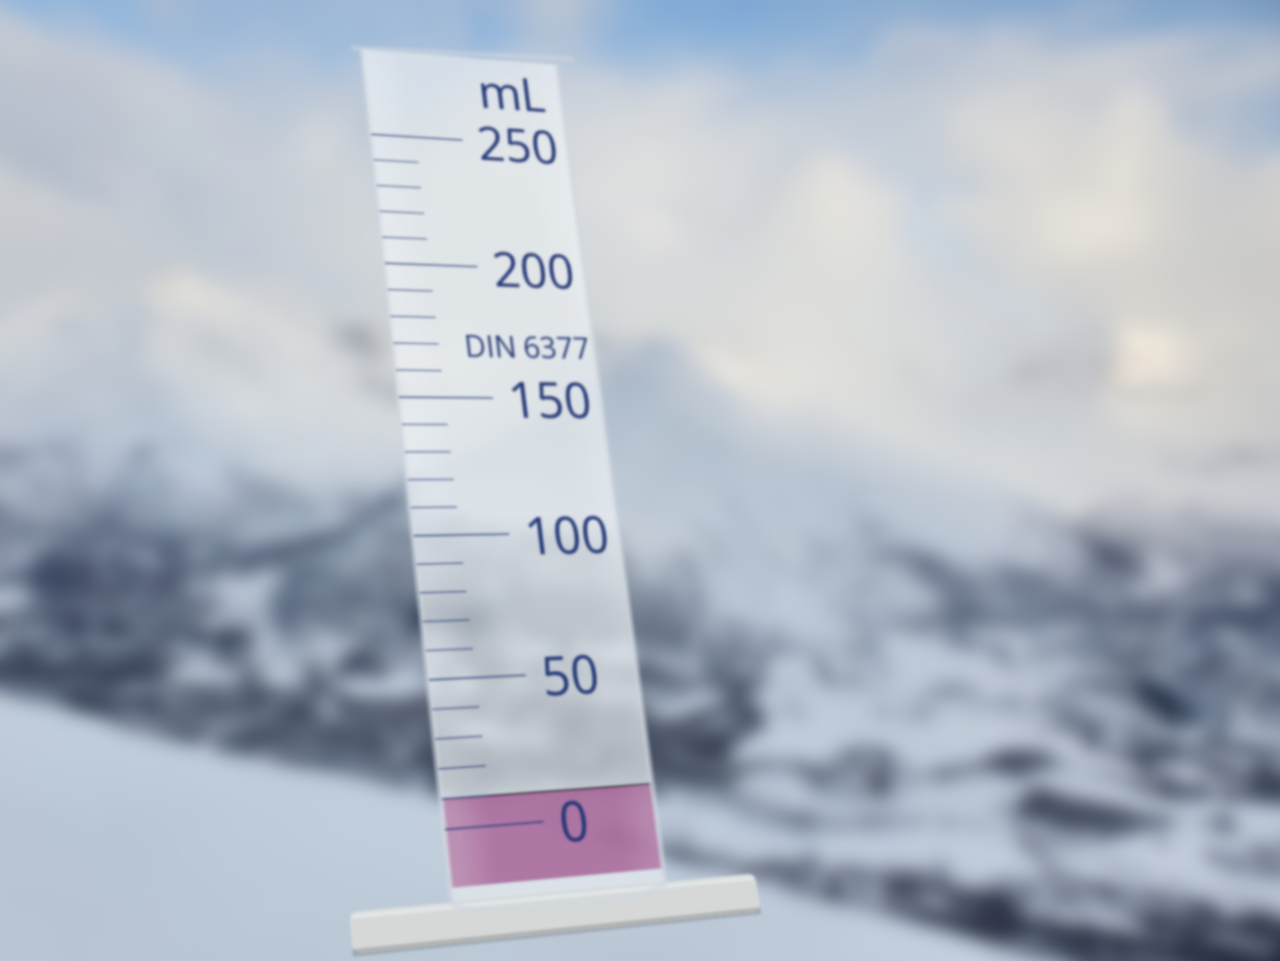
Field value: 10 mL
